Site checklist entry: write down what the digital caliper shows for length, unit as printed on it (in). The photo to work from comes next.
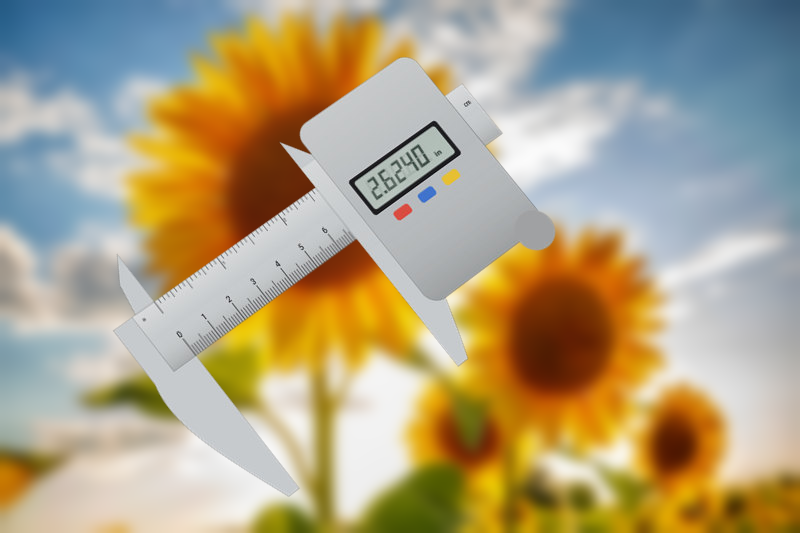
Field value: 2.6240 in
